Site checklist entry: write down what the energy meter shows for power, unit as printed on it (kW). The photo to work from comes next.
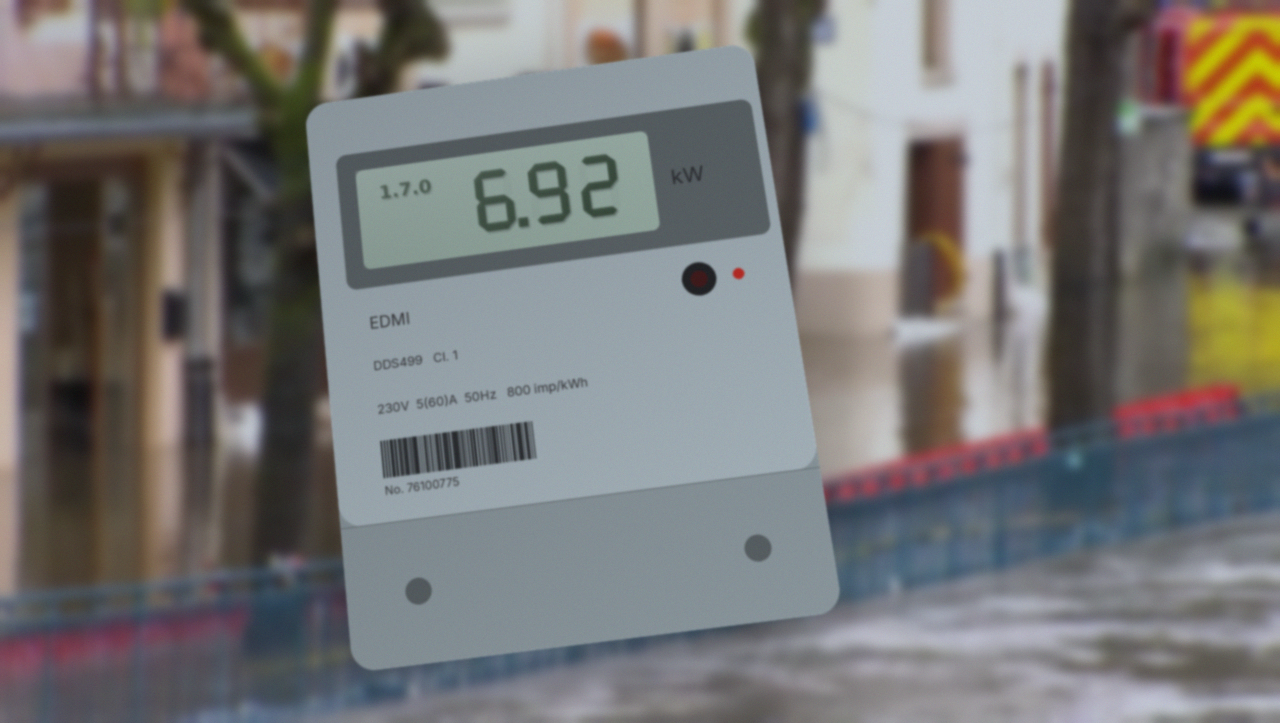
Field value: 6.92 kW
